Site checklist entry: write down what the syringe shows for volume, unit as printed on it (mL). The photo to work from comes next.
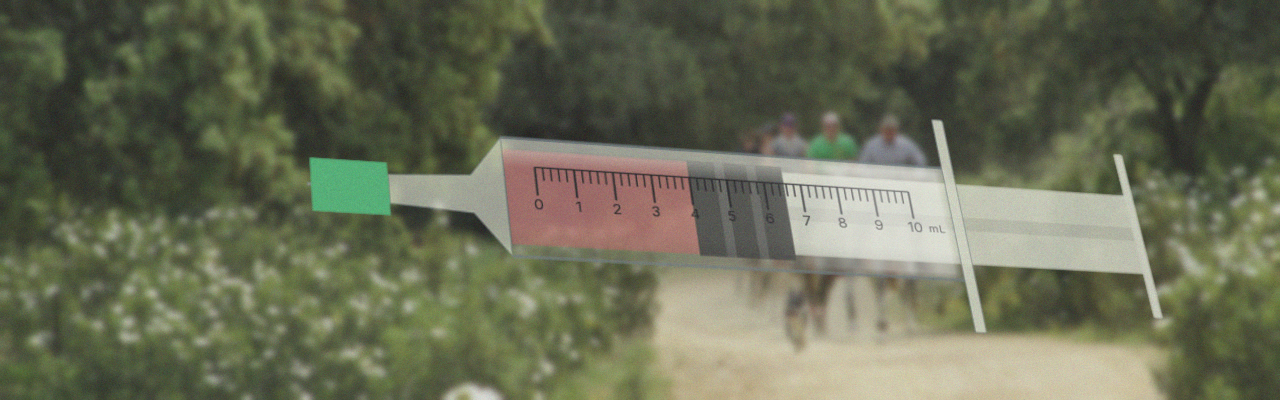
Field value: 4 mL
